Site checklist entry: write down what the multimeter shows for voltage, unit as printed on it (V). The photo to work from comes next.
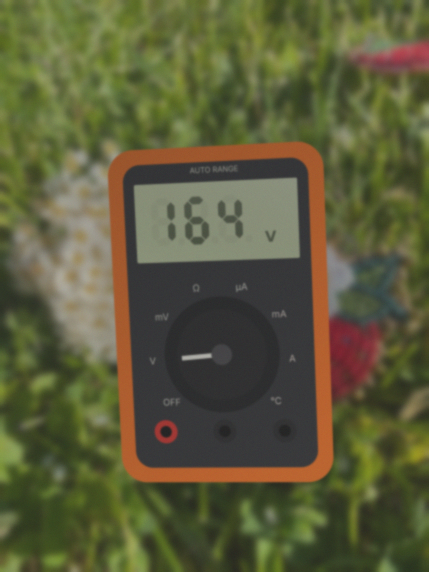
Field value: 164 V
